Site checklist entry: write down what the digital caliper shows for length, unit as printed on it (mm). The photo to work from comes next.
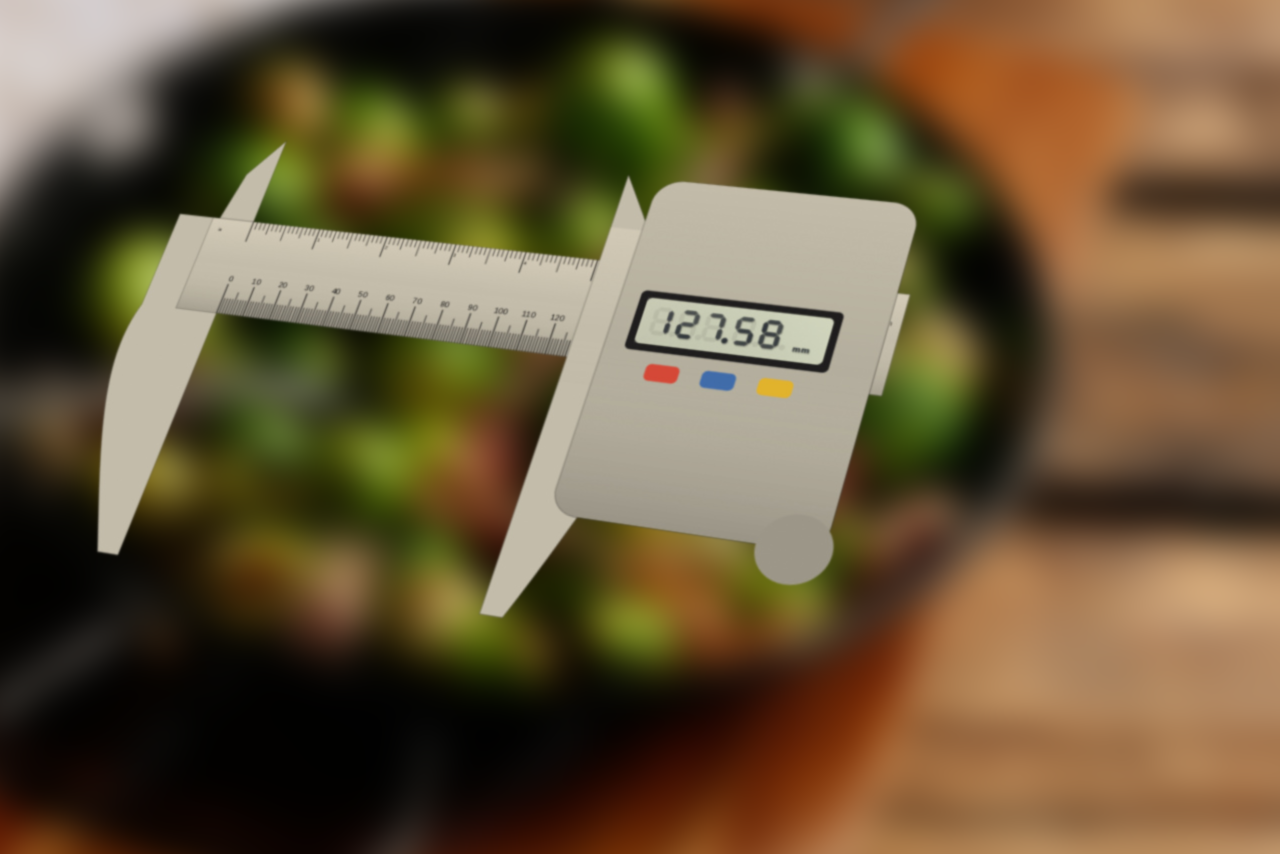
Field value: 127.58 mm
